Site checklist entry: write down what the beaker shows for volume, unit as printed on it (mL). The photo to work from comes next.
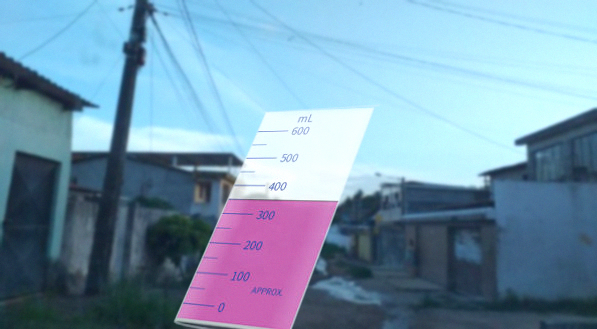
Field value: 350 mL
